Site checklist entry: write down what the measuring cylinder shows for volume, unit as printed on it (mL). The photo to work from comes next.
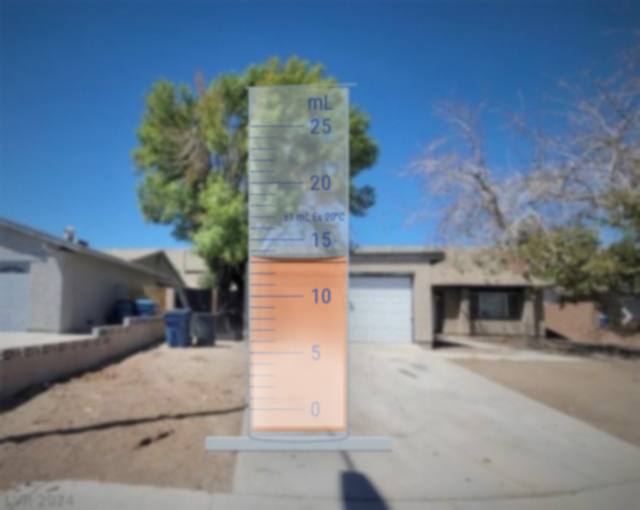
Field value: 13 mL
